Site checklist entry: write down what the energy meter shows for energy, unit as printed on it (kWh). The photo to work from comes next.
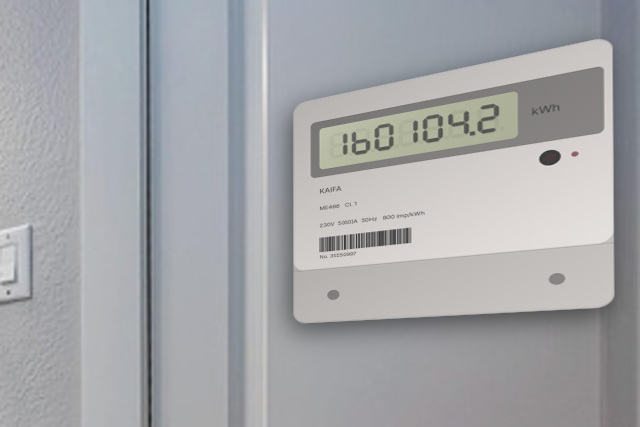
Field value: 160104.2 kWh
